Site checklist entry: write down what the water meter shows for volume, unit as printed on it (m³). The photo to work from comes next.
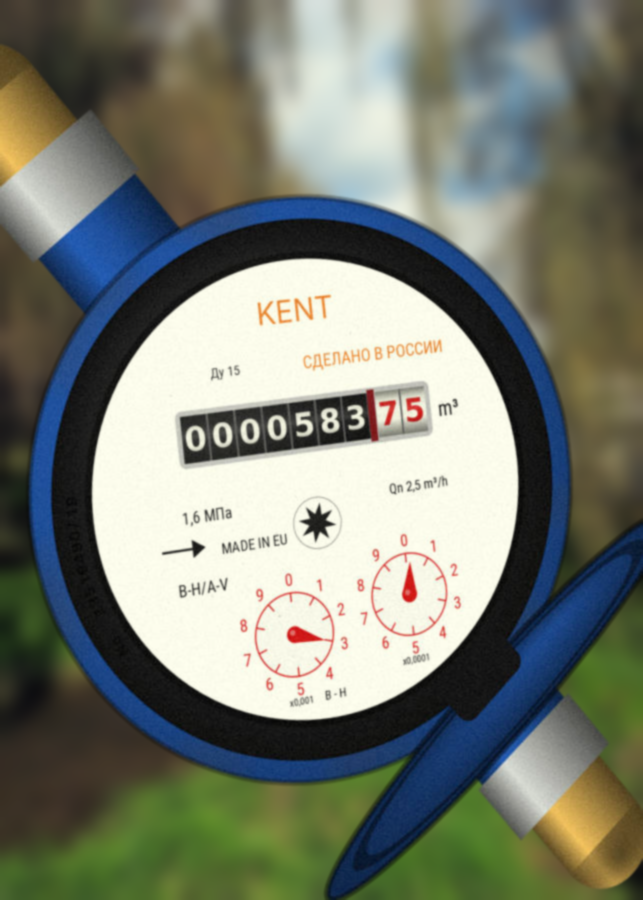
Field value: 583.7530 m³
